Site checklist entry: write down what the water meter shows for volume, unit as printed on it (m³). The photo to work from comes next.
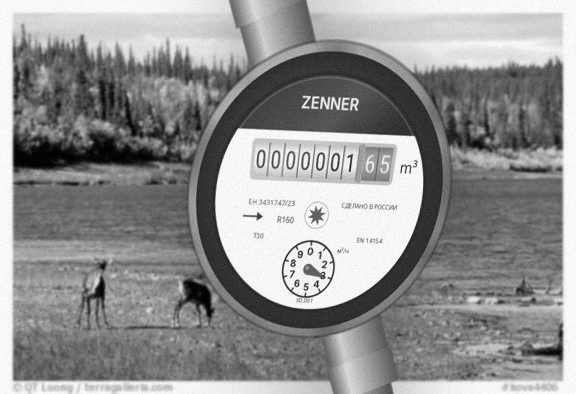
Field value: 1.653 m³
